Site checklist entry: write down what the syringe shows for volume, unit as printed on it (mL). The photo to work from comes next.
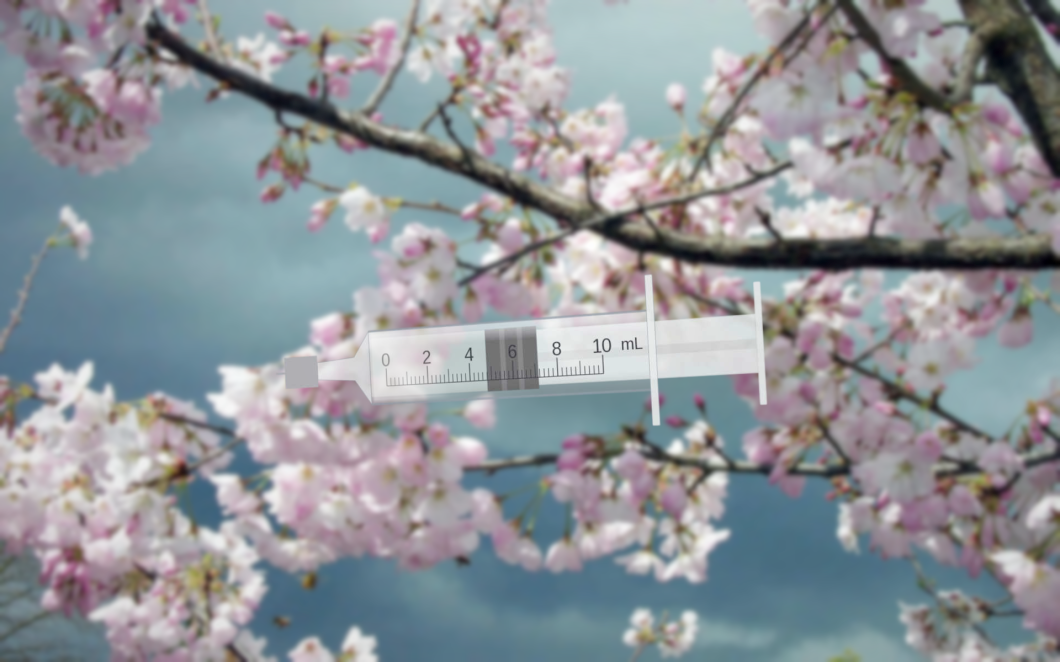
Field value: 4.8 mL
